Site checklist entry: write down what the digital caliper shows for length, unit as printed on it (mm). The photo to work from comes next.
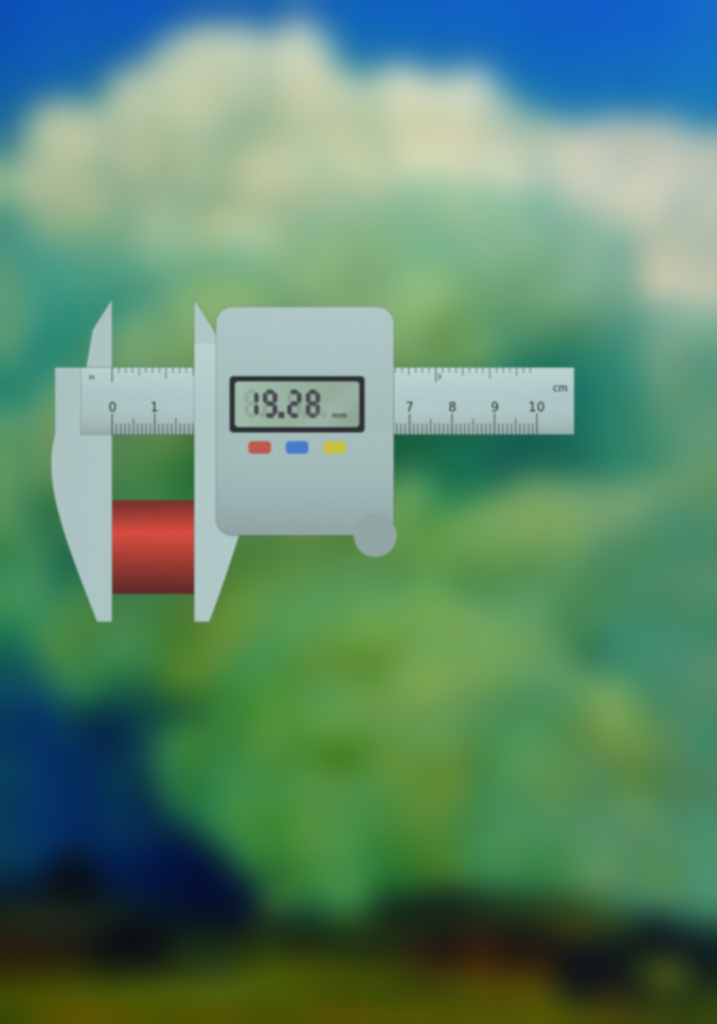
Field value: 19.28 mm
